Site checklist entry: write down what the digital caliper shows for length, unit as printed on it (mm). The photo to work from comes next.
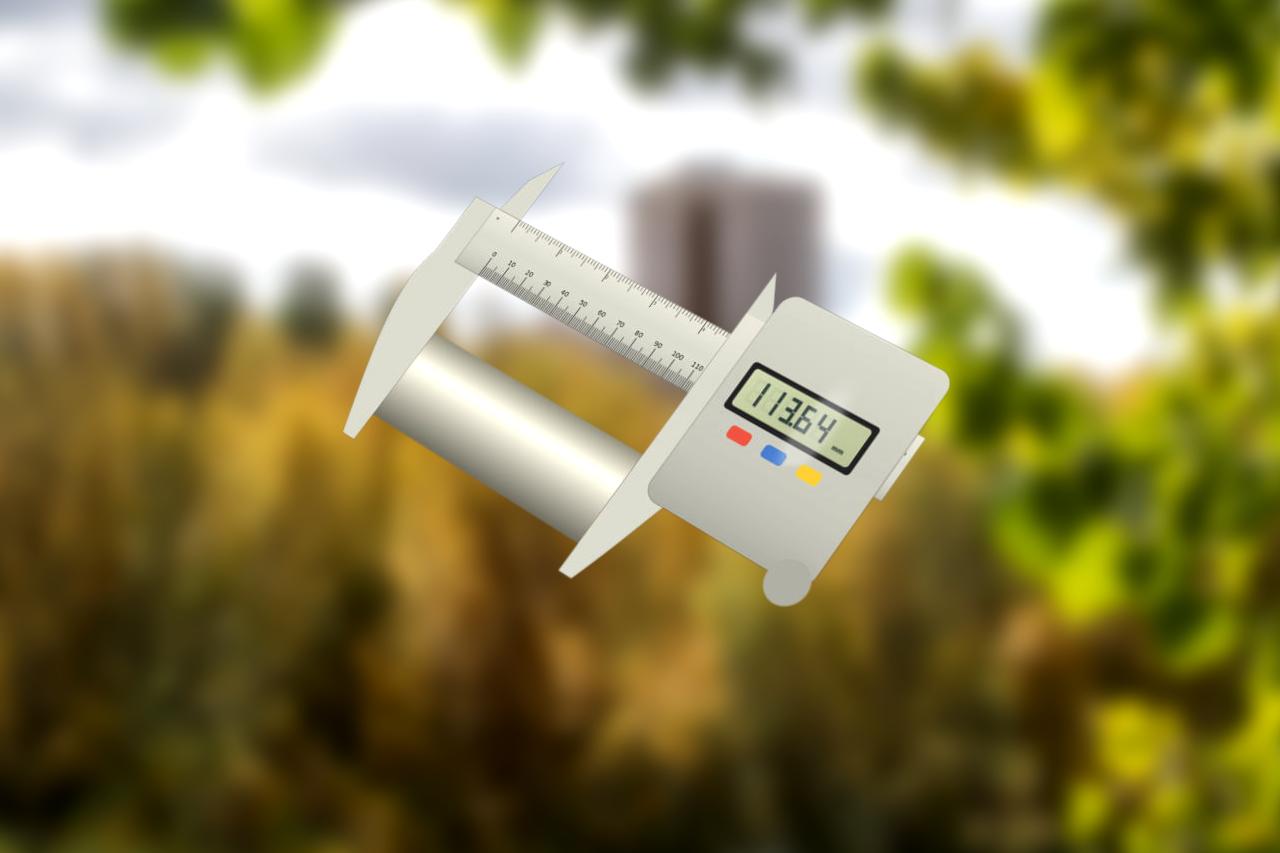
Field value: 113.64 mm
